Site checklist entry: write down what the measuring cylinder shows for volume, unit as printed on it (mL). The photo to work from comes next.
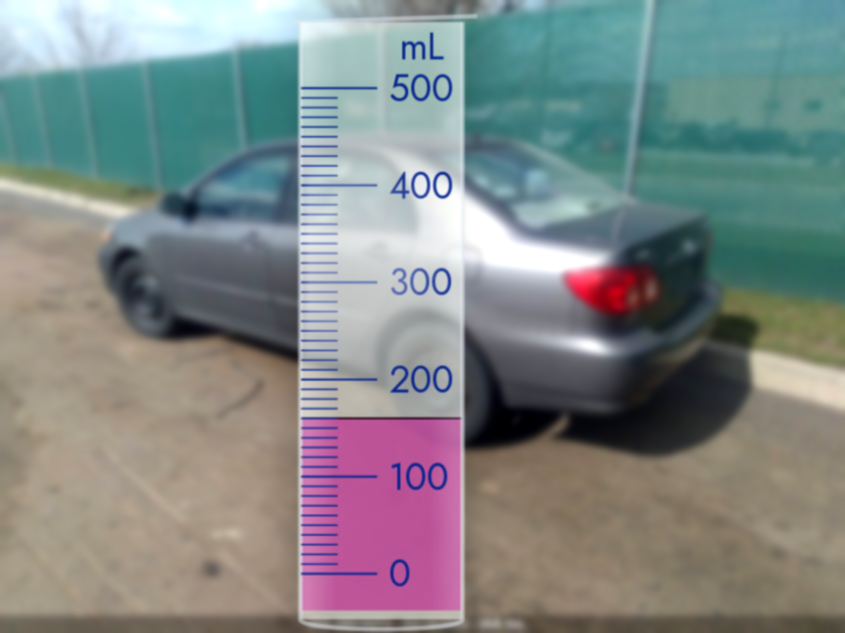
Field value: 160 mL
